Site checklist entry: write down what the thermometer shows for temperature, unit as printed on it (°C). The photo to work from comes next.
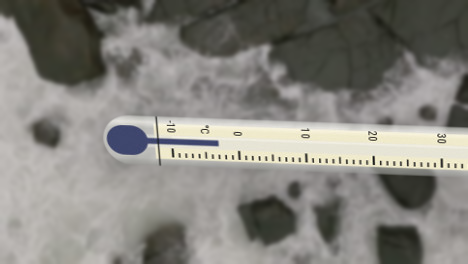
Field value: -3 °C
